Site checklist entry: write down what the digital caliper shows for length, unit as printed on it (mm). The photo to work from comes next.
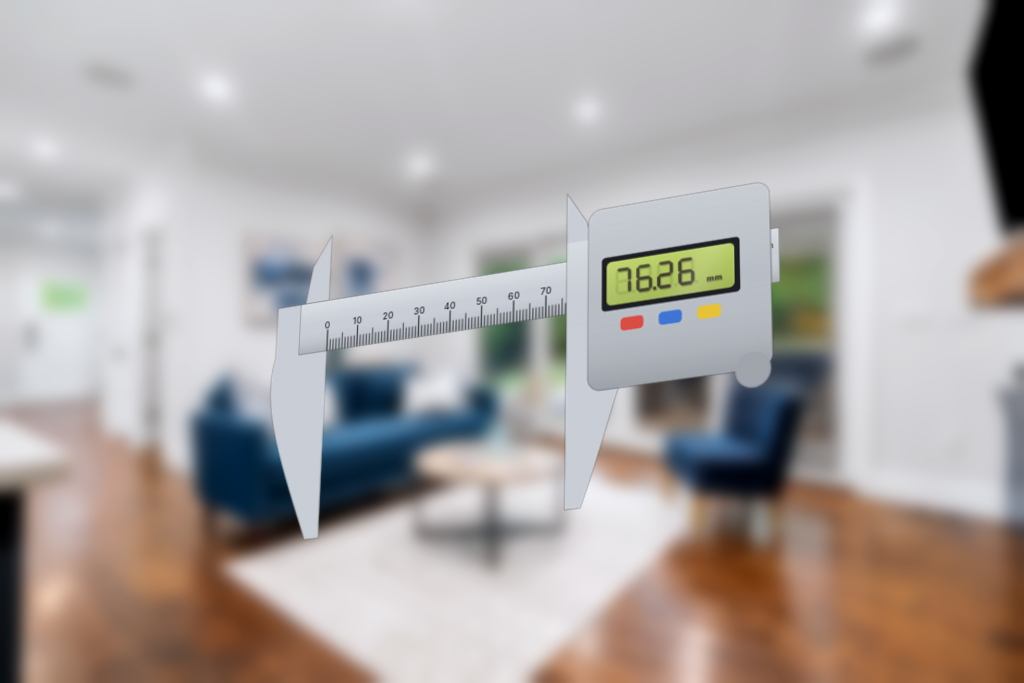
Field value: 76.26 mm
